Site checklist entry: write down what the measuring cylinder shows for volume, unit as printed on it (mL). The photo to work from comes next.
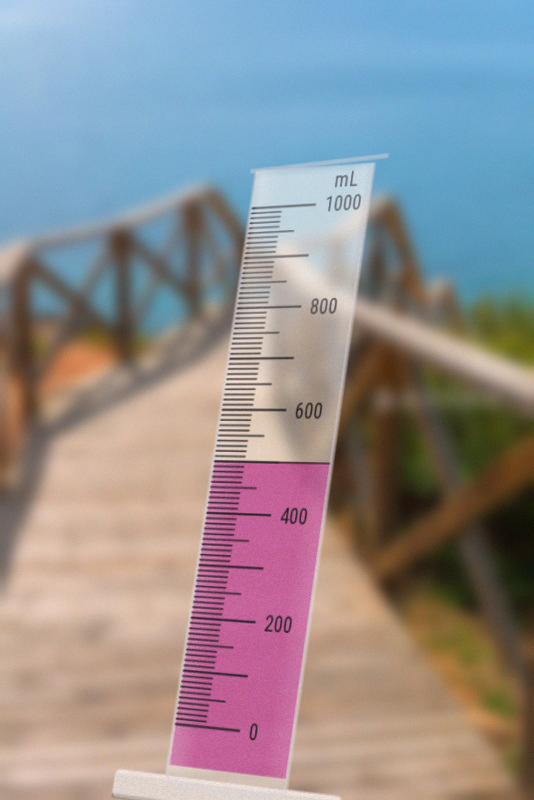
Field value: 500 mL
